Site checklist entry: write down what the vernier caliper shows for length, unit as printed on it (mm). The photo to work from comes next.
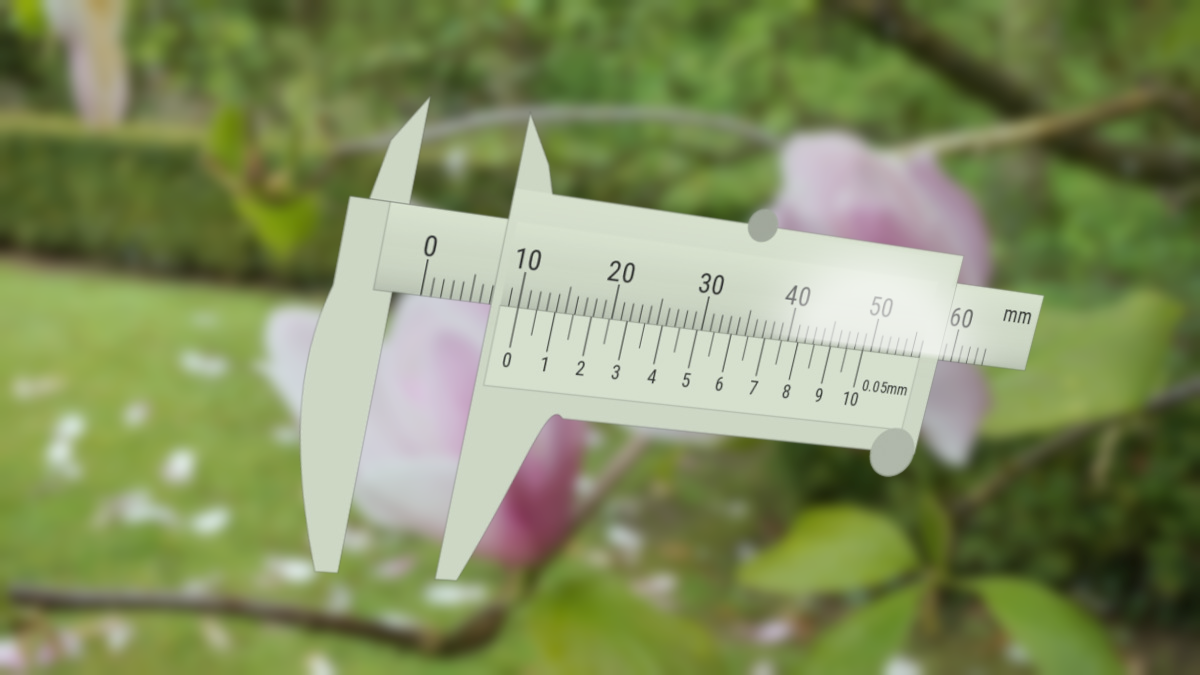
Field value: 10.0 mm
